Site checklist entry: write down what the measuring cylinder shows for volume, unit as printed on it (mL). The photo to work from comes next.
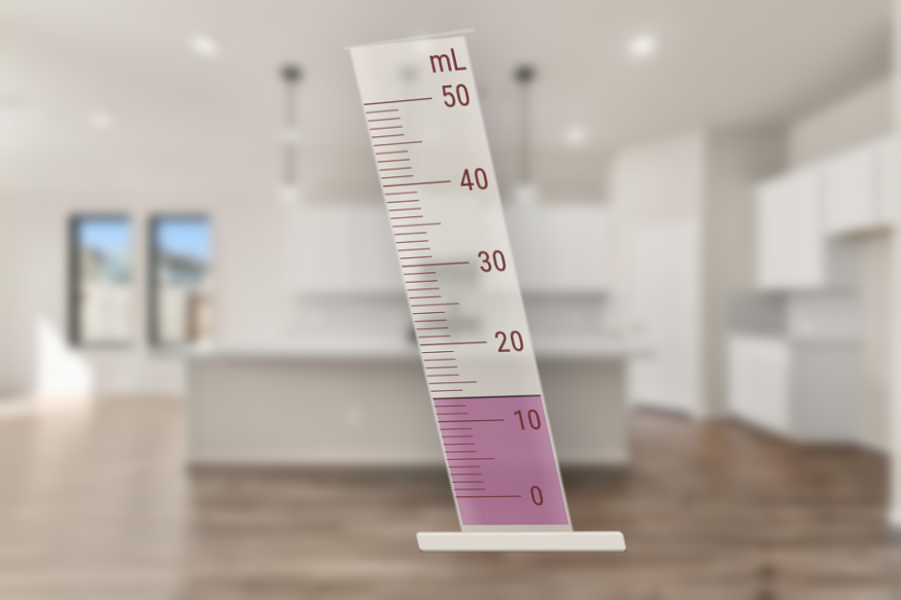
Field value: 13 mL
